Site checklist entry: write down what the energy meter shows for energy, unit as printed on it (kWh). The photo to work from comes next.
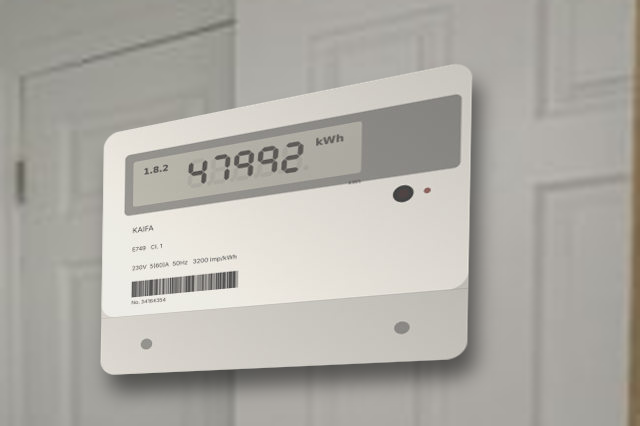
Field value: 47992 kWh
